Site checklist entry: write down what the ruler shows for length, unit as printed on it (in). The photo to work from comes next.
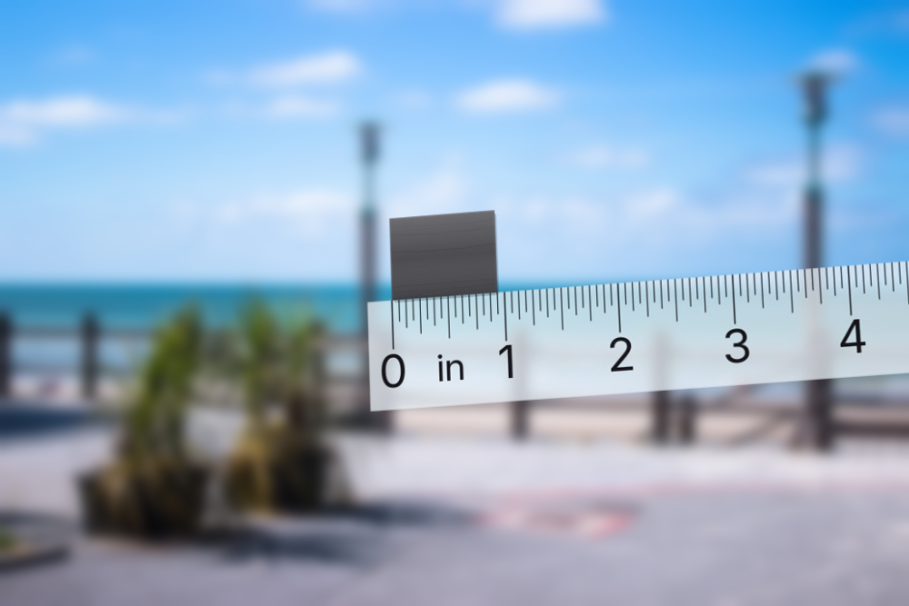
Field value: 0.9375 in
